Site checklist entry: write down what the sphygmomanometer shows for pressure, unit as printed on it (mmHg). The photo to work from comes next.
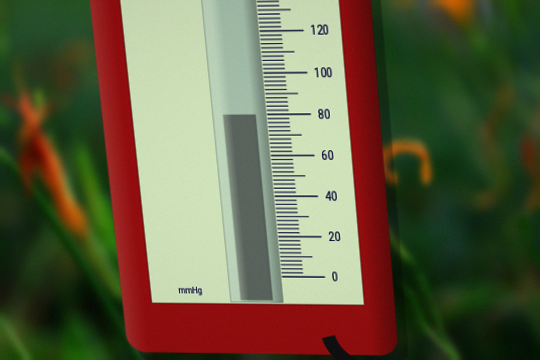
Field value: 80 mmHg
